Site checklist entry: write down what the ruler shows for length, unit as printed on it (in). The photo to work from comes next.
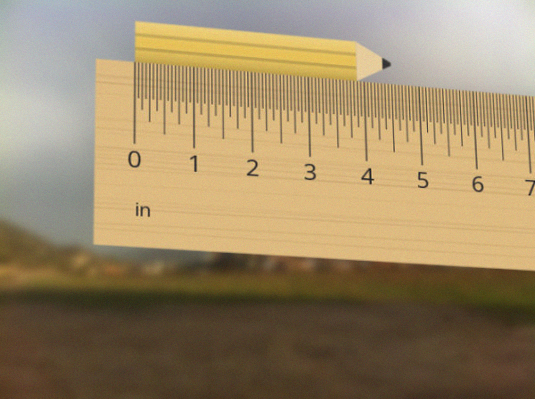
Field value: 4.5 in
